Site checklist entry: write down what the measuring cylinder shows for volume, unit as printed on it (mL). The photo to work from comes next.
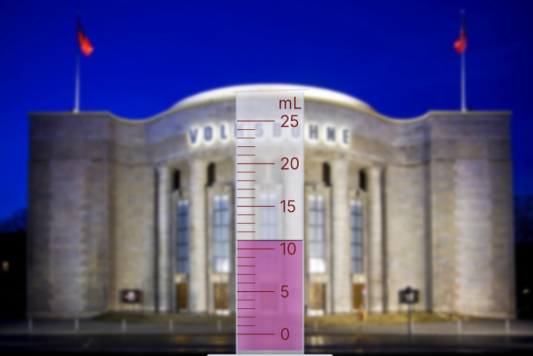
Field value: 11 mL
